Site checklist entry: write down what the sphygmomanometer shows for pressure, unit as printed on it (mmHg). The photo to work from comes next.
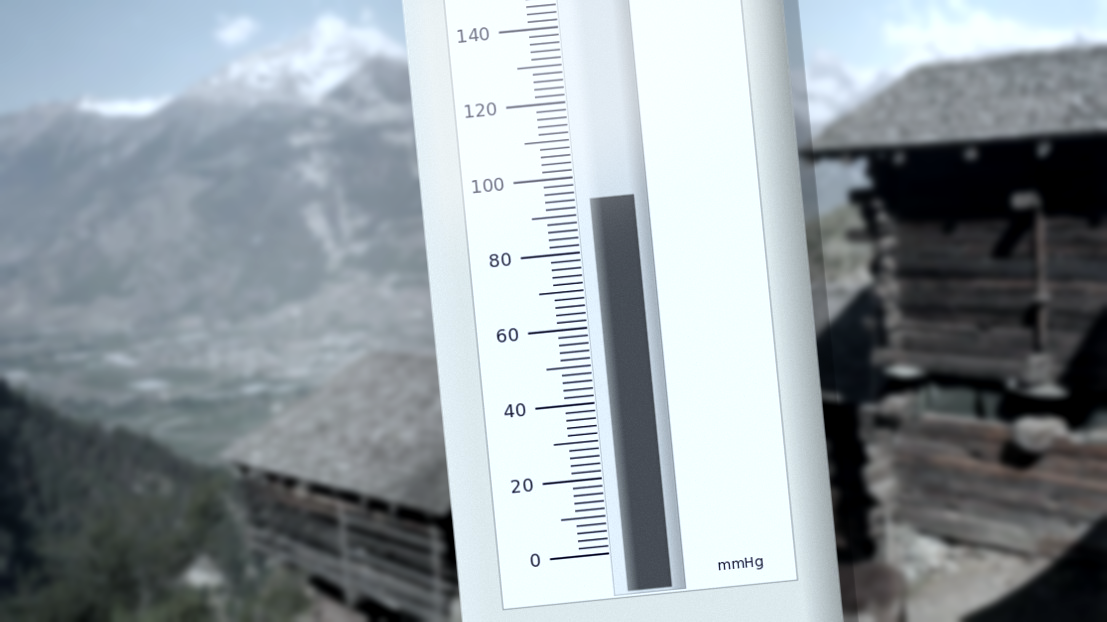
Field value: 94 mmHg
